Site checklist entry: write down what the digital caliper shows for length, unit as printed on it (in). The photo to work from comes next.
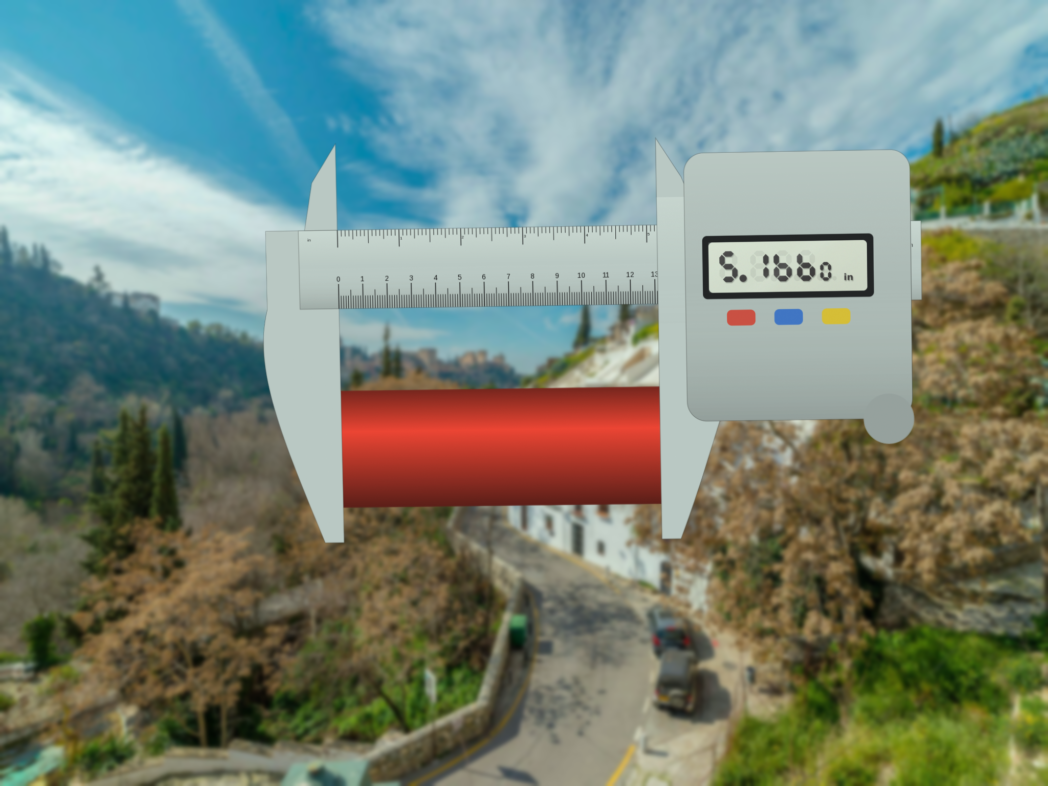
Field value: 5.1660 in
